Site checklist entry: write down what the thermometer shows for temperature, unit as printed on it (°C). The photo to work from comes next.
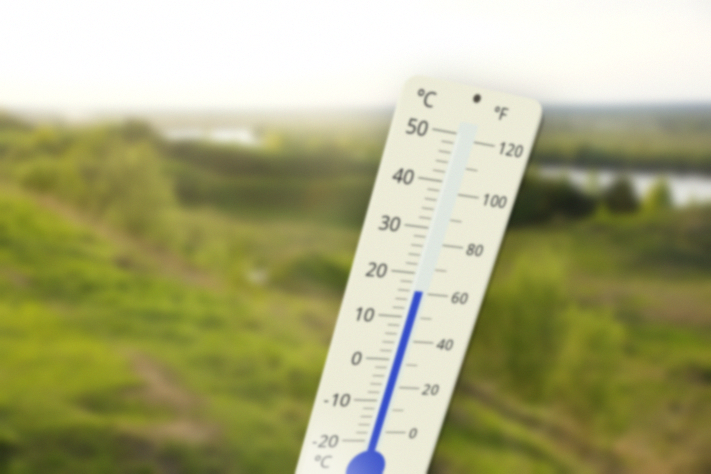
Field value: 16 °C
